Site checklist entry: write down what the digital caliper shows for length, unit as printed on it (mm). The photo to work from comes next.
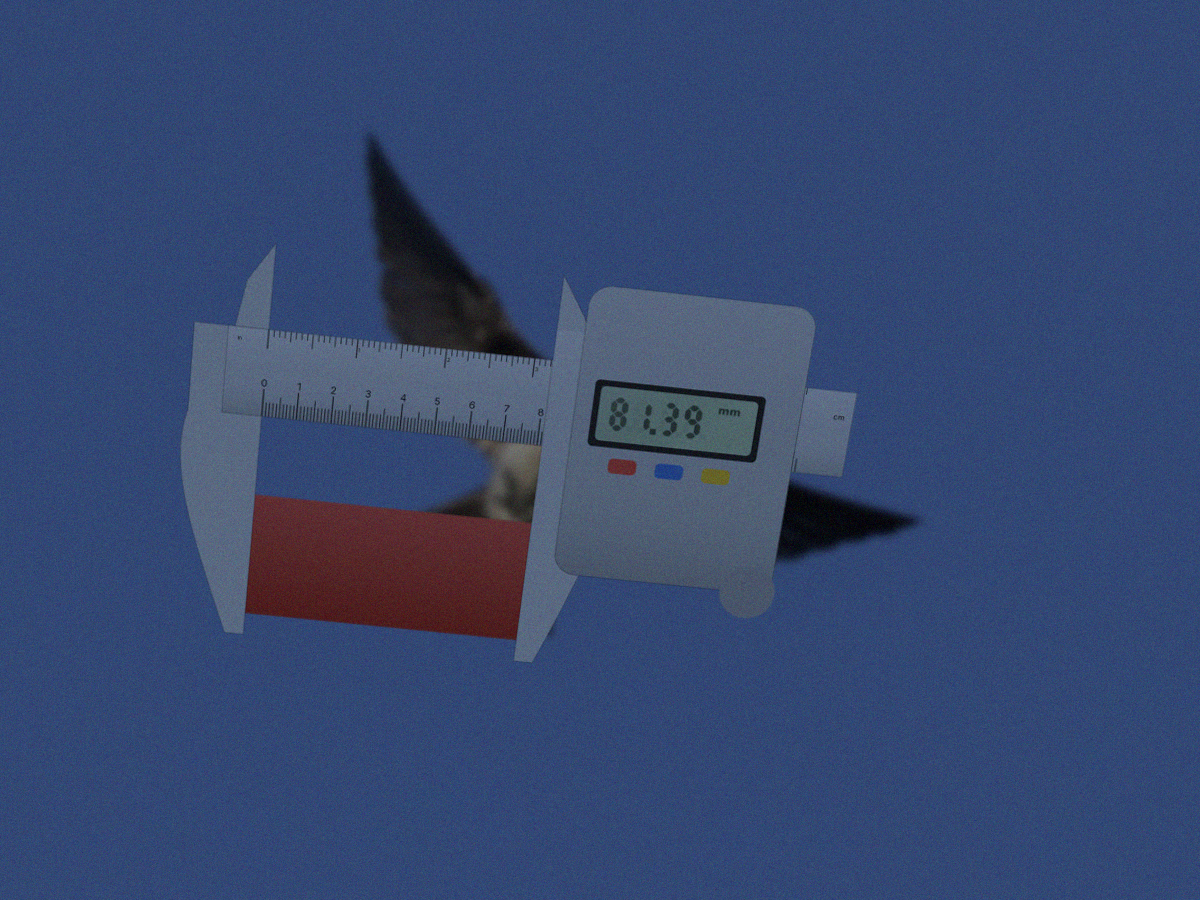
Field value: 81.39 mm
